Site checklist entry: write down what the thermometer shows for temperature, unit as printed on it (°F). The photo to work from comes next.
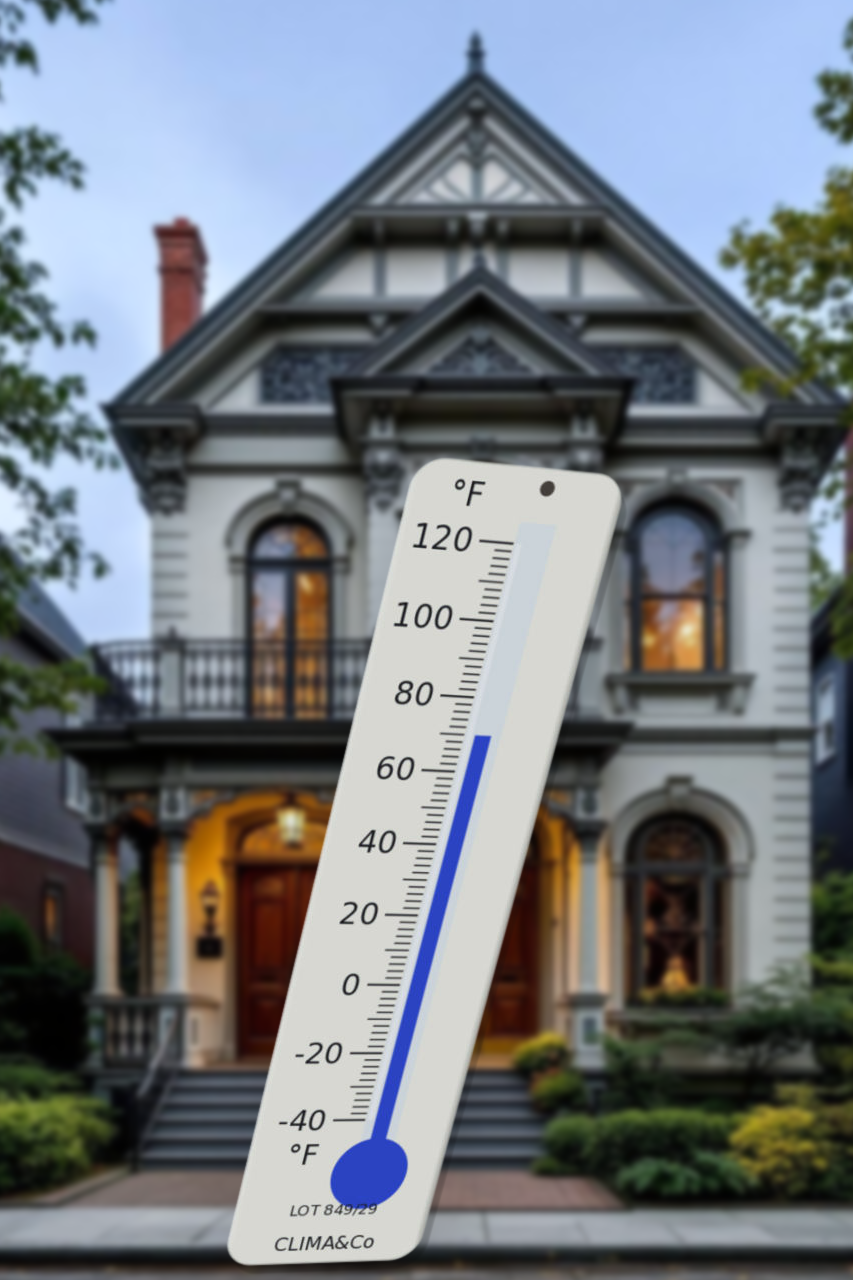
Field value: 70 °F
